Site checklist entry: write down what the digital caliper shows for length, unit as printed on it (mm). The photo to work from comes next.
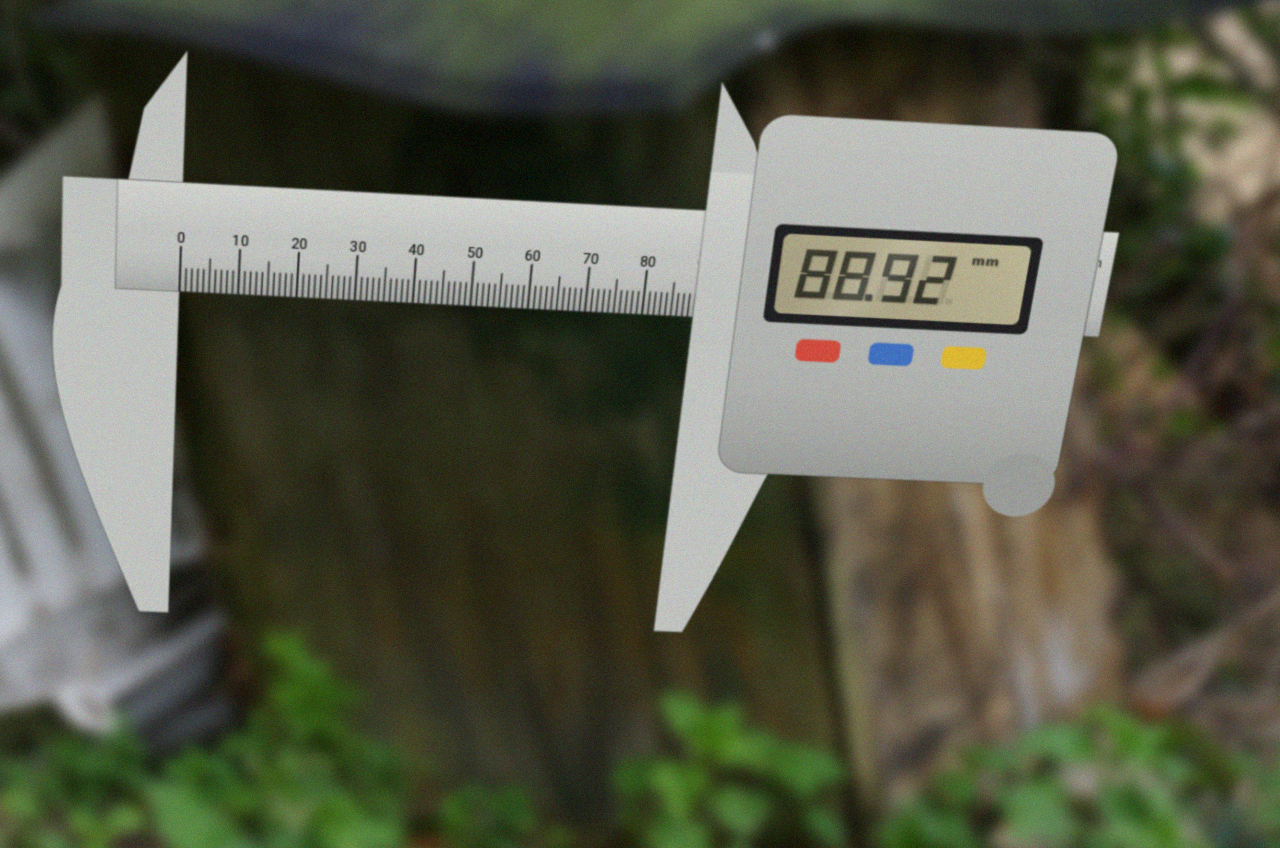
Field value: 88.92 mm
